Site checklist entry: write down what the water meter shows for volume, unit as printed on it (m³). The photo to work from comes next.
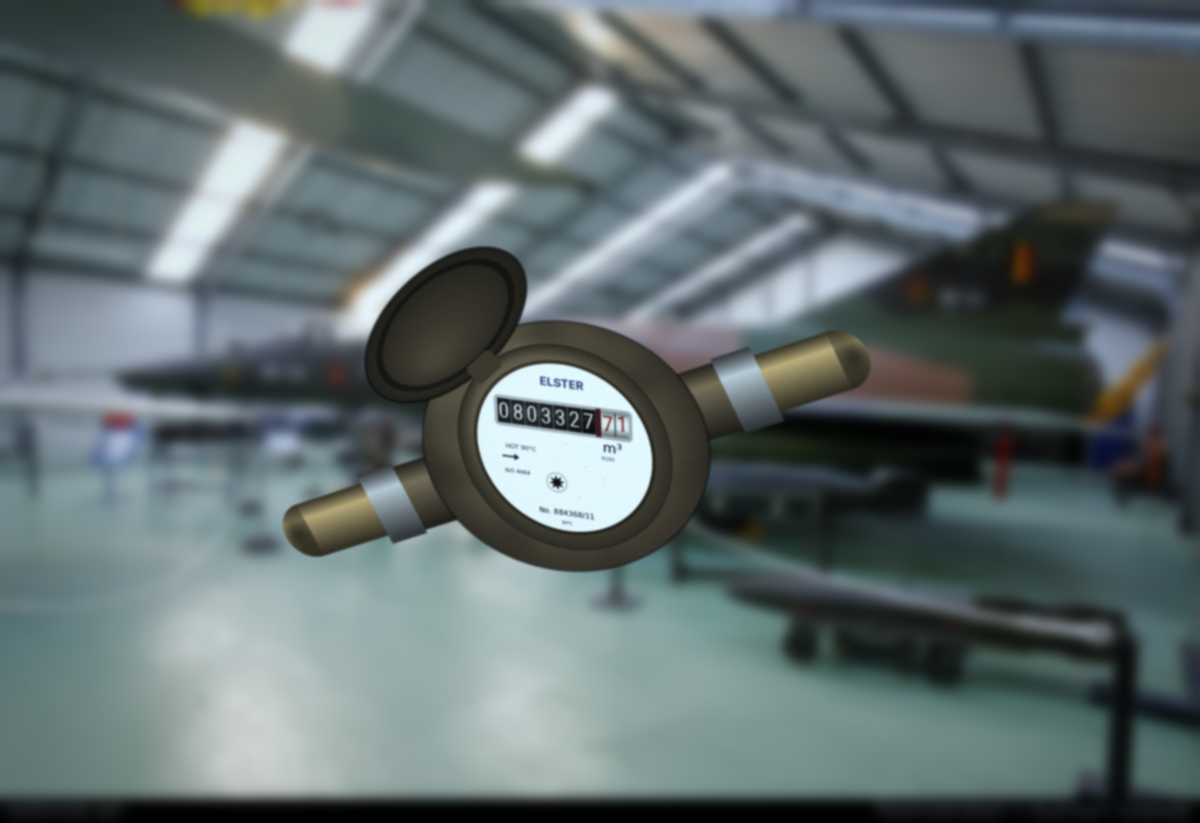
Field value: 803327.71 m³
